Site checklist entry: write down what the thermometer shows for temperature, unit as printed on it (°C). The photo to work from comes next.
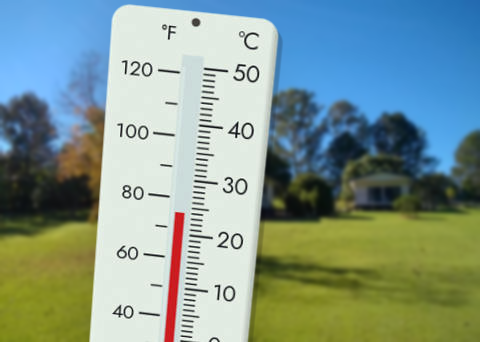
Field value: 24 °C
